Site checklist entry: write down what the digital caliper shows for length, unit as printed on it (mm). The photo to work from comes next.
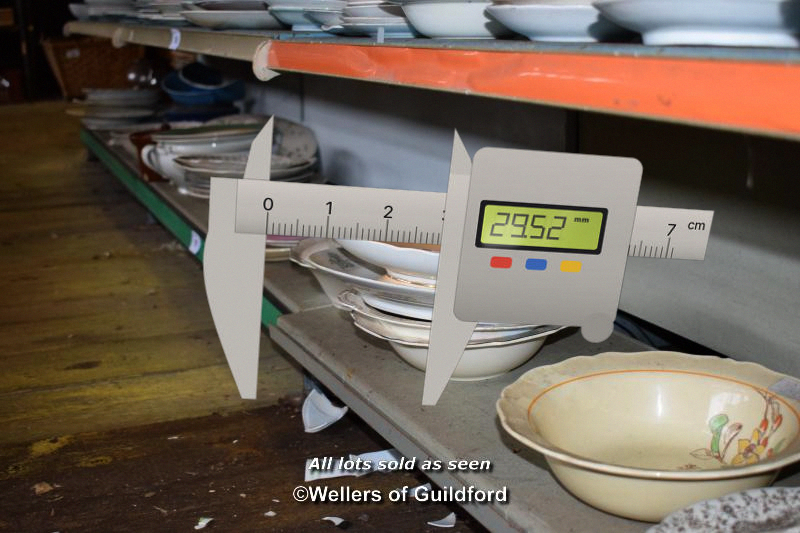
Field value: 29.52 mm
